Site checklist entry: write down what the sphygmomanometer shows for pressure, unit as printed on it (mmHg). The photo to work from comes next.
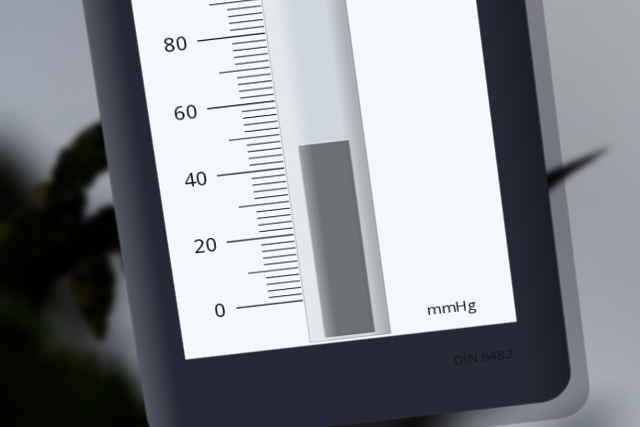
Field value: 46 mmHg
